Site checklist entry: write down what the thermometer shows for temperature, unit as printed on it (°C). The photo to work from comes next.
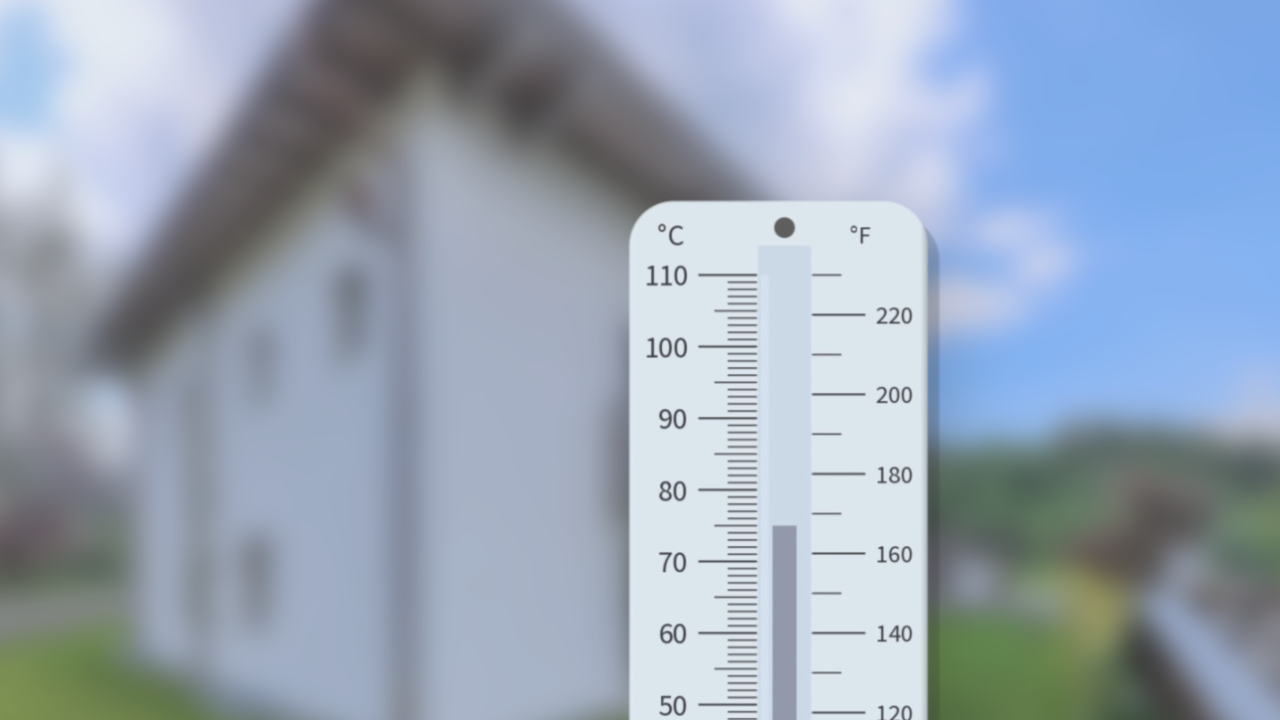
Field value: 75 °C
